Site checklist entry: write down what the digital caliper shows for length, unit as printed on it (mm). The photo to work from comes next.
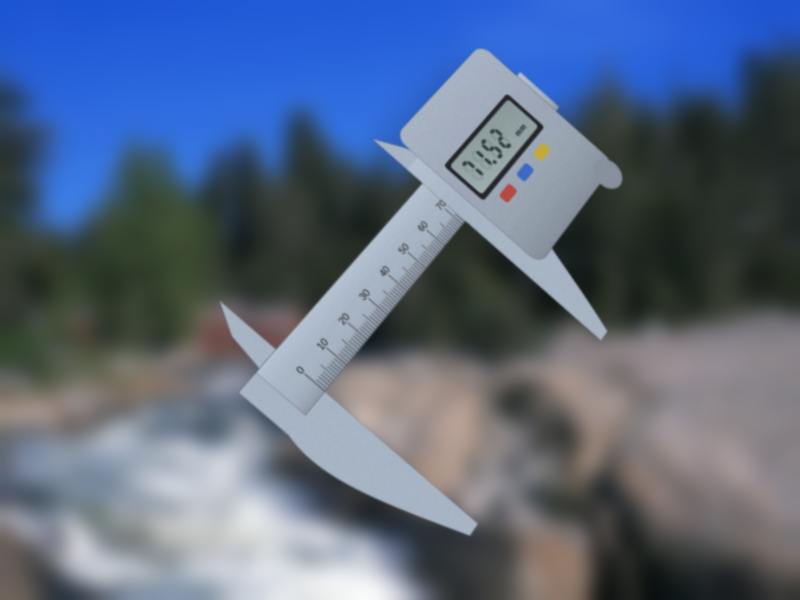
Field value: 71.52 mm
